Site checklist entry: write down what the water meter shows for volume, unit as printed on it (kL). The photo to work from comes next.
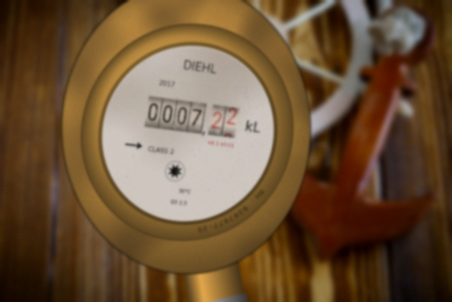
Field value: 7.22 kL
